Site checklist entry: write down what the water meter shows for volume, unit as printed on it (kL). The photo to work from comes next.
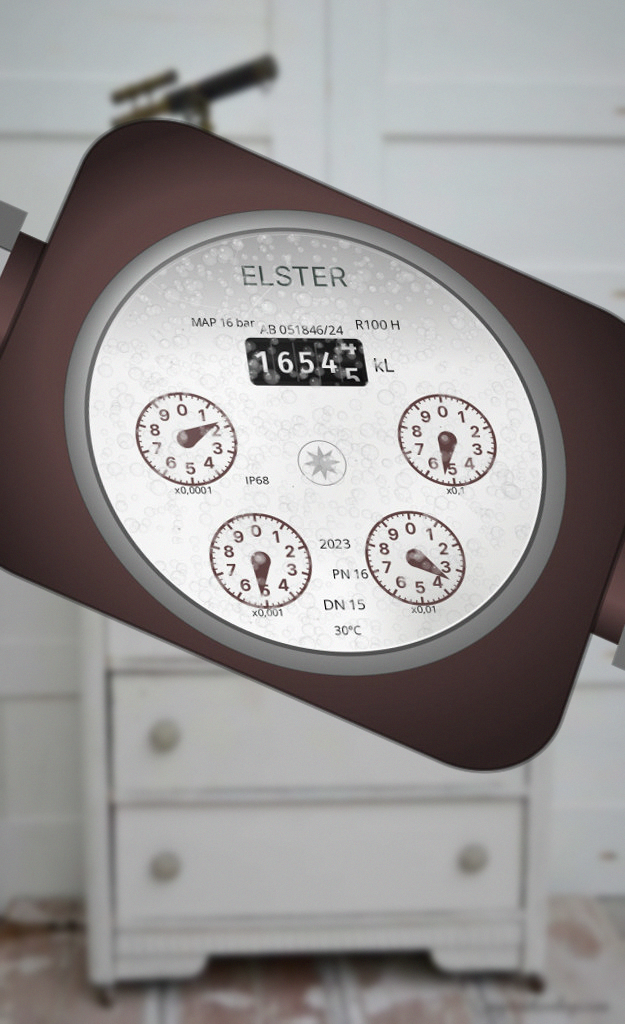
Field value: 16544.5351 kL
